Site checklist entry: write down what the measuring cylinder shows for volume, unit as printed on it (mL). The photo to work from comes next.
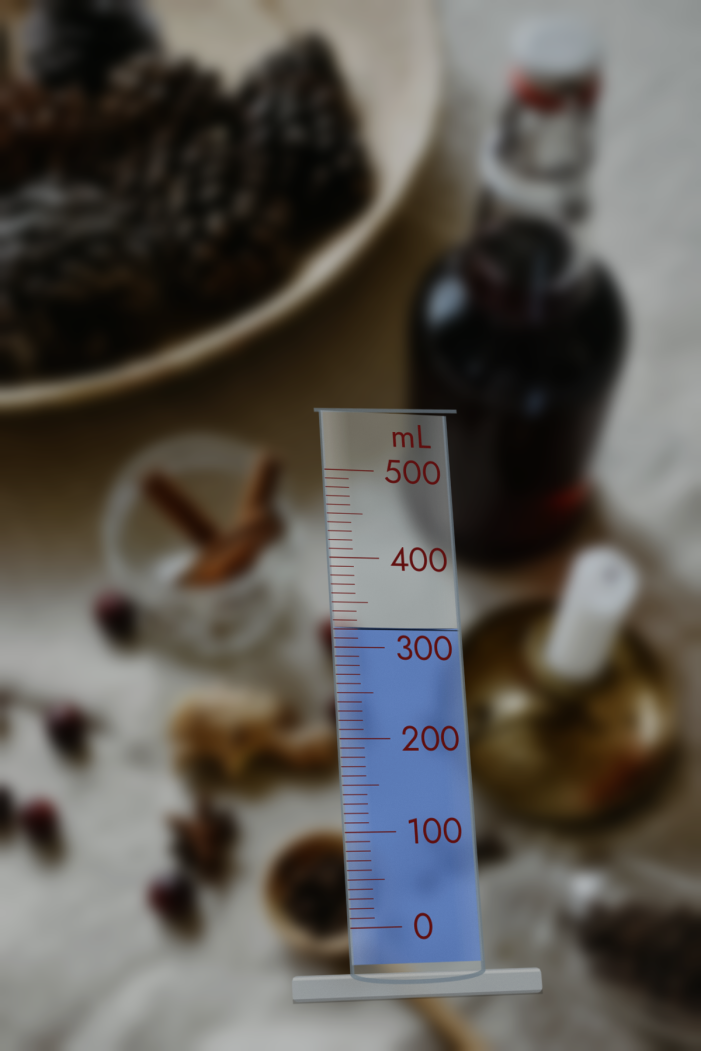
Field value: 320 mL
